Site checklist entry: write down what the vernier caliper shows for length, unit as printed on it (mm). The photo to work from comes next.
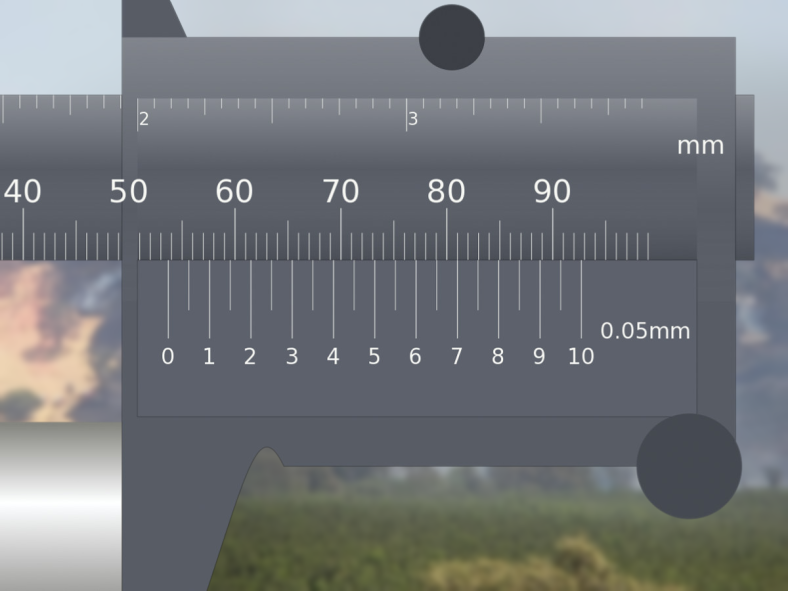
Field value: 53.7 mm
